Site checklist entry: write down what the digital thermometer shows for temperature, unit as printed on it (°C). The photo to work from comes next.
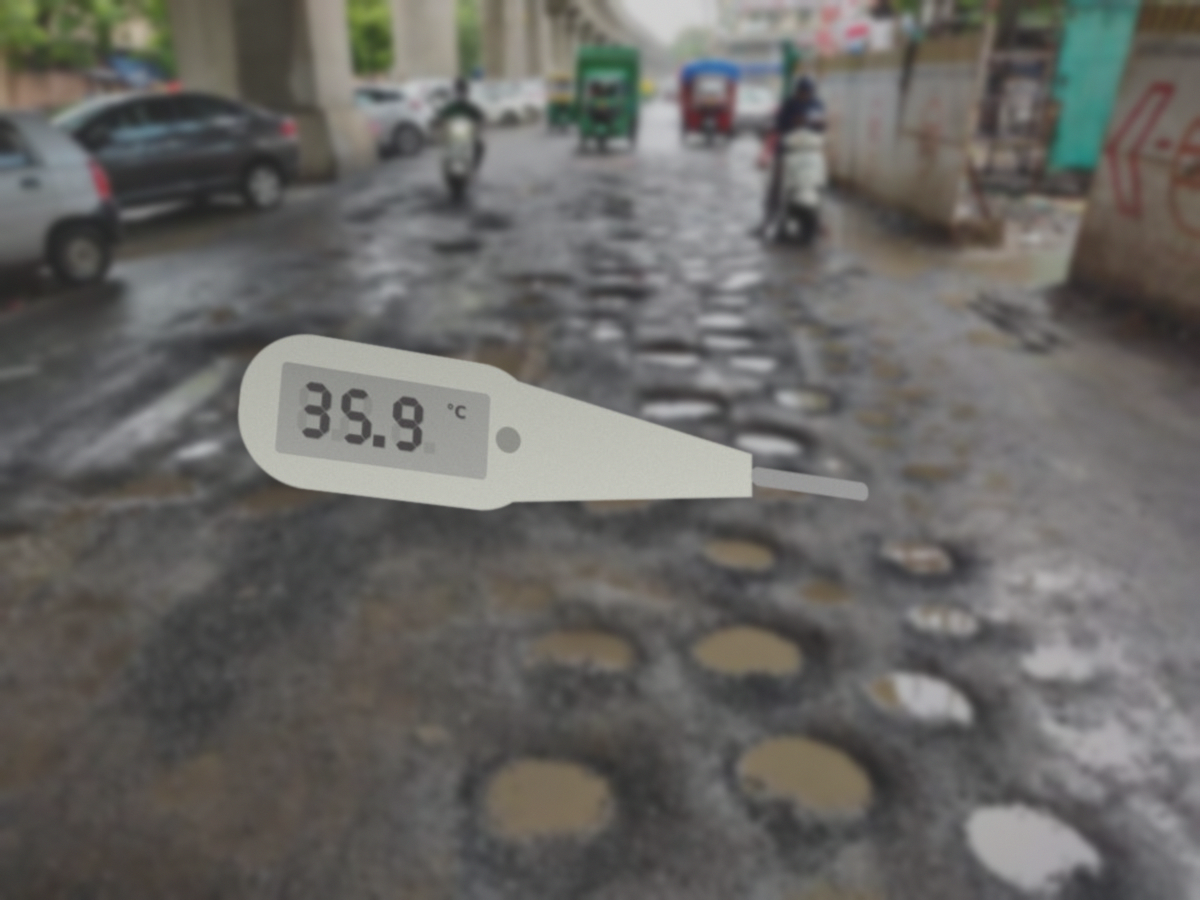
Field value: 35.9 °C
